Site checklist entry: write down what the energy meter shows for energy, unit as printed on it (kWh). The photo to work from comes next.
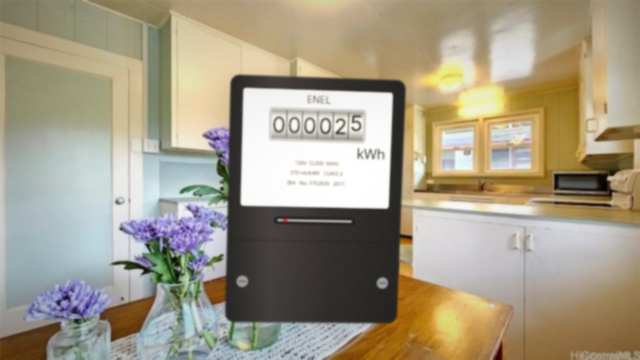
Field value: 25 kWh
